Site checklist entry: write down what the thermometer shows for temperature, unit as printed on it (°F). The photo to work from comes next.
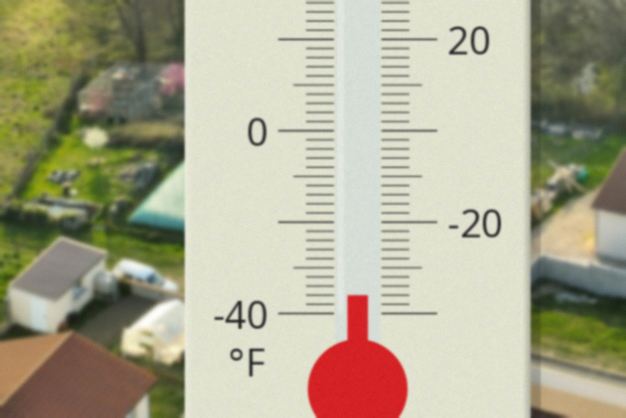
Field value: -36 °F
